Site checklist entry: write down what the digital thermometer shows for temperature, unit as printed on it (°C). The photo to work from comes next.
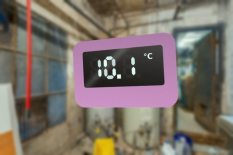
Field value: 10.1 °C
